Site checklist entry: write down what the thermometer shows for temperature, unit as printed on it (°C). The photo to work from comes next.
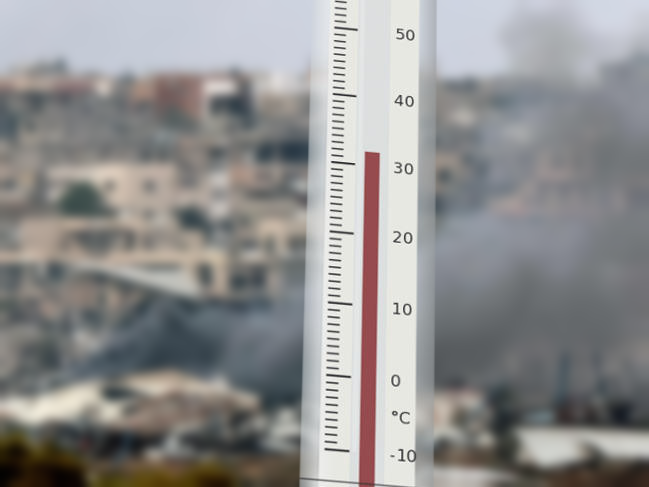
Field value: 32 °C
